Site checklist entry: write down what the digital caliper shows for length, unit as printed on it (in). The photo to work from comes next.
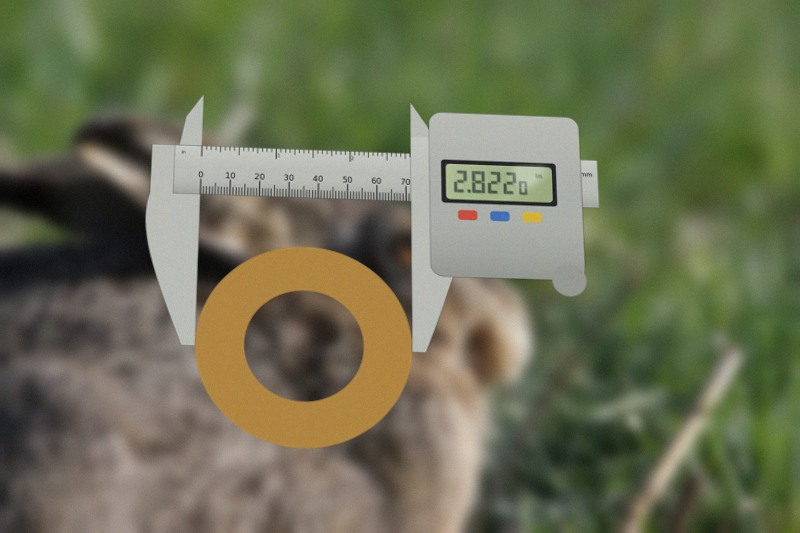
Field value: 2.8220 in
